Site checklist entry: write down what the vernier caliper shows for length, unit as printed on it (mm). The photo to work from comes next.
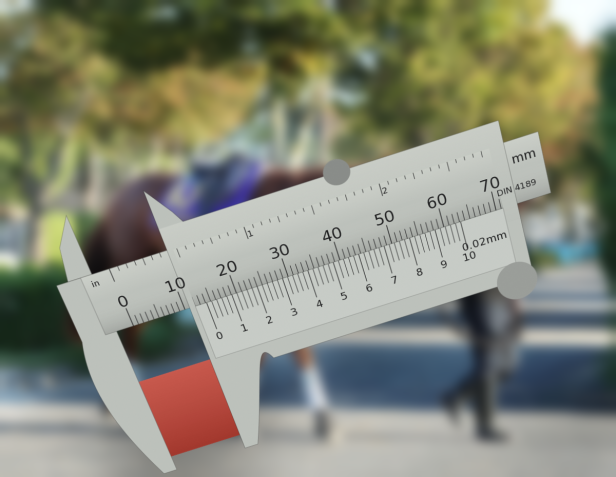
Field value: 14.2 mm
